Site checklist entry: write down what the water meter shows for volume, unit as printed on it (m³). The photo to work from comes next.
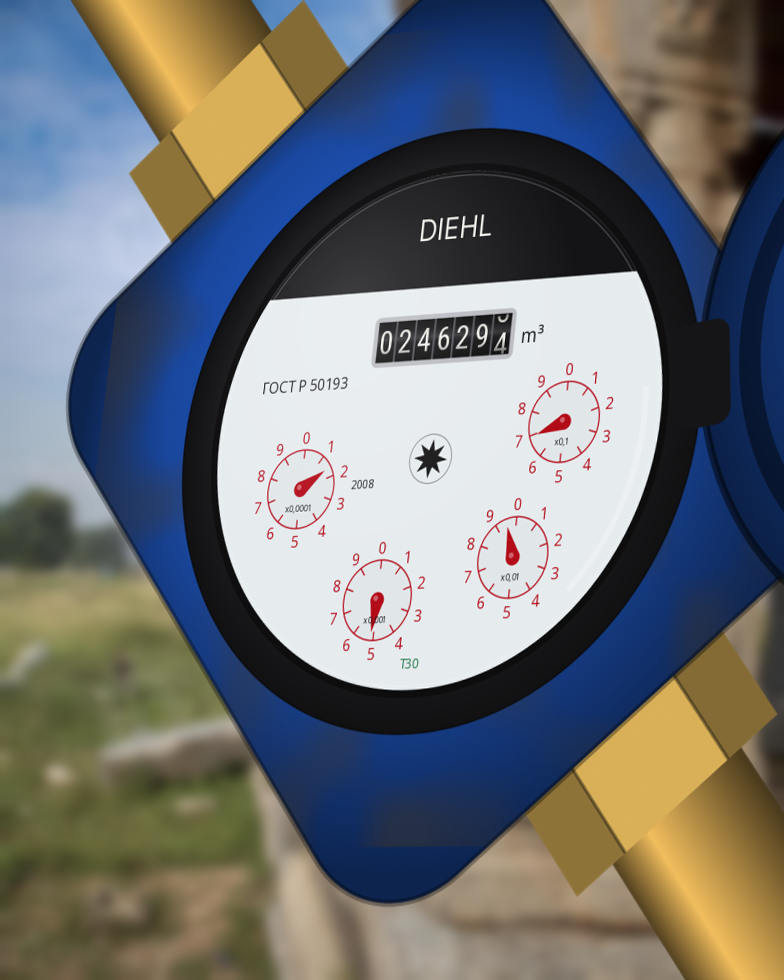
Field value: 246293.6951 m³
